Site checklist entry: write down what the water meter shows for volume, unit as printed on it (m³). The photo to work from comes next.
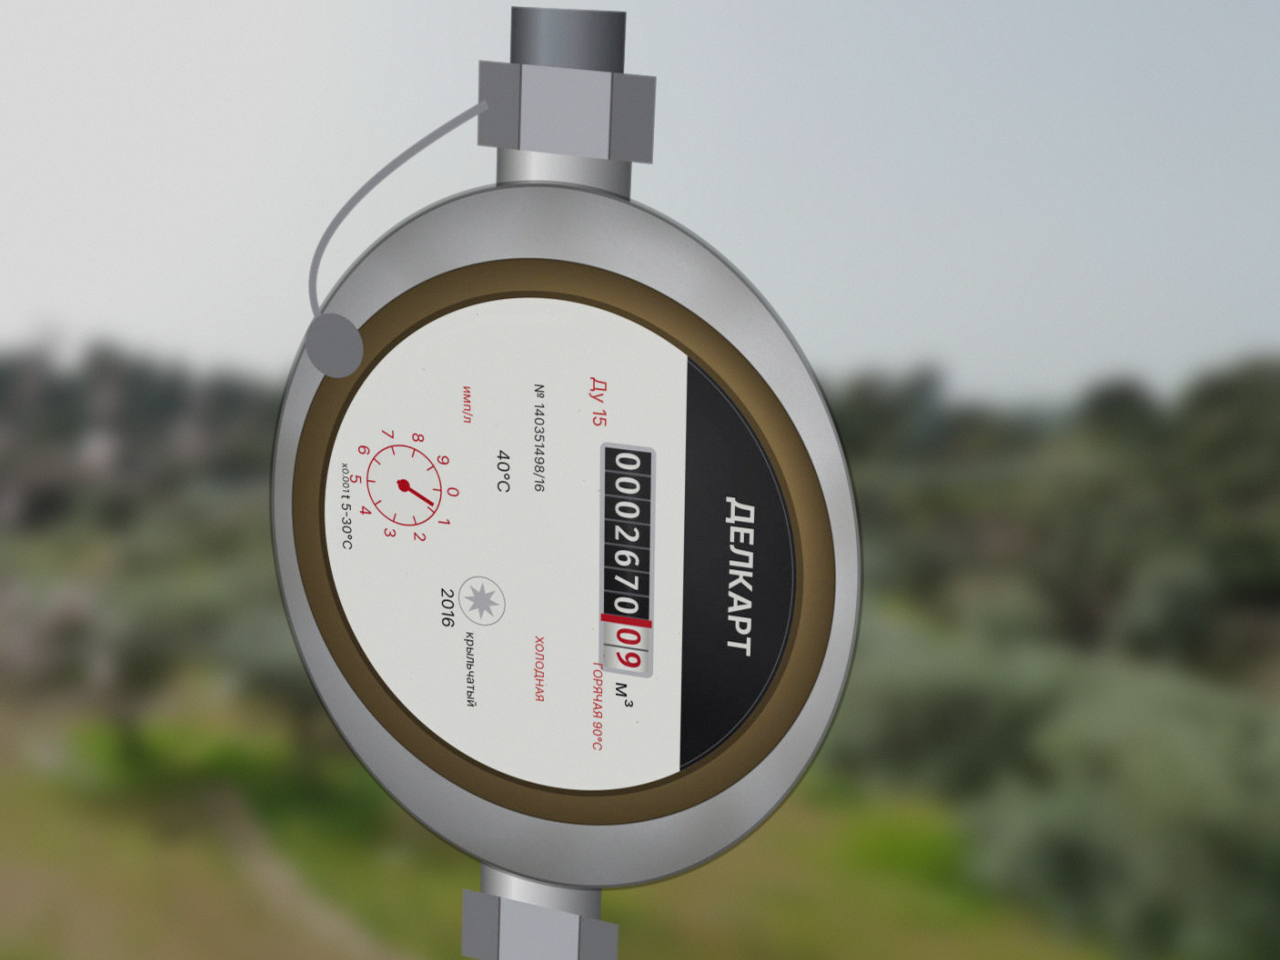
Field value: 2670.090 m³
